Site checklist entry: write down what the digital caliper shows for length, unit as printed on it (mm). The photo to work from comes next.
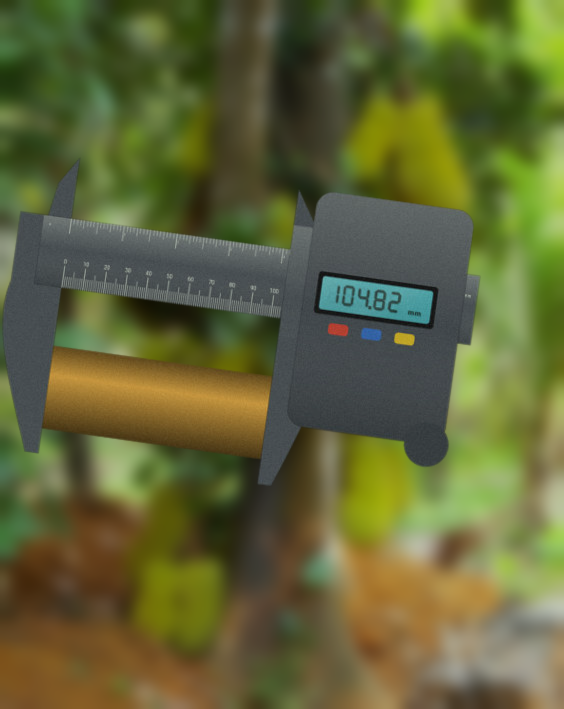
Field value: 104.82 mm
